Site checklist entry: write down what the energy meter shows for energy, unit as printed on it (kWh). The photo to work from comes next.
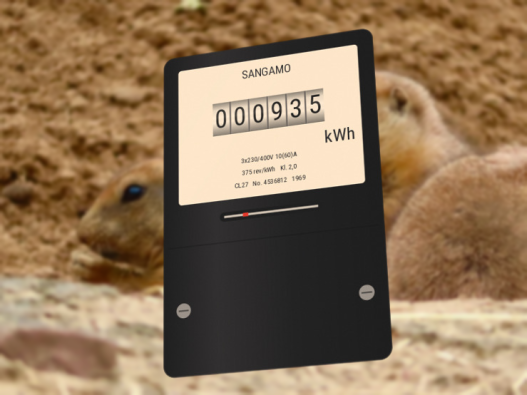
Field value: 935 kWh
